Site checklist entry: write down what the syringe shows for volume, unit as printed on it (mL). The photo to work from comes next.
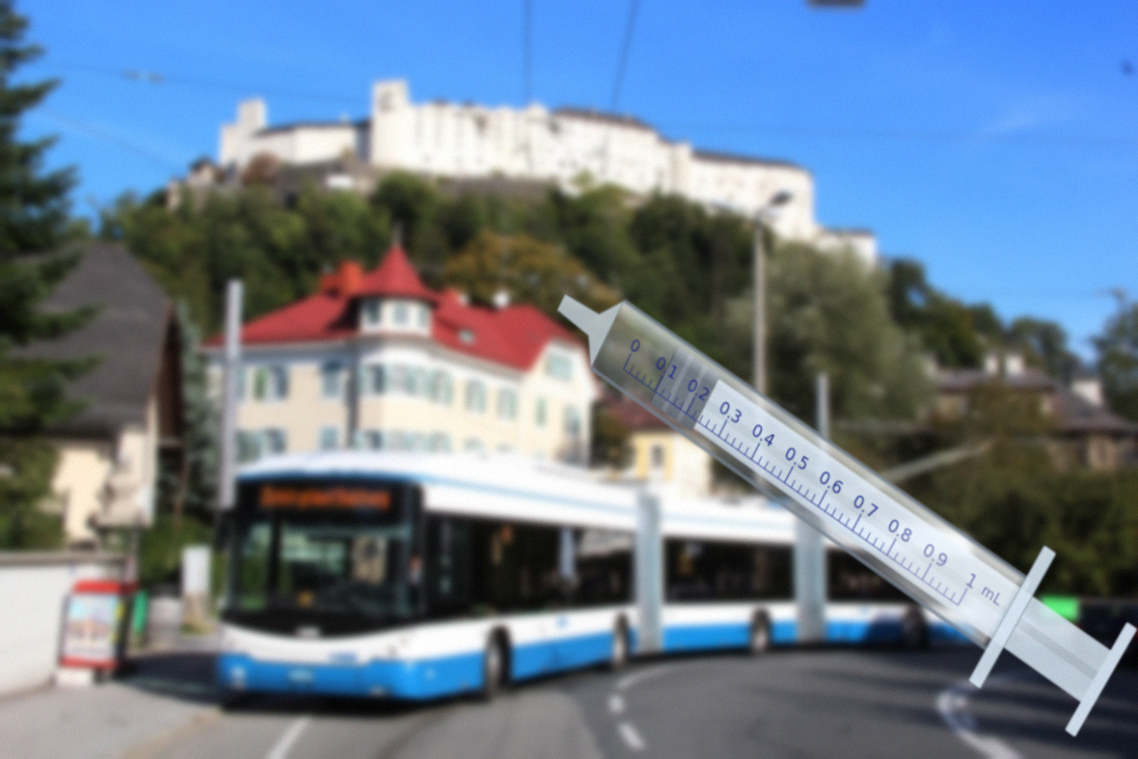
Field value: 0.1 mL
